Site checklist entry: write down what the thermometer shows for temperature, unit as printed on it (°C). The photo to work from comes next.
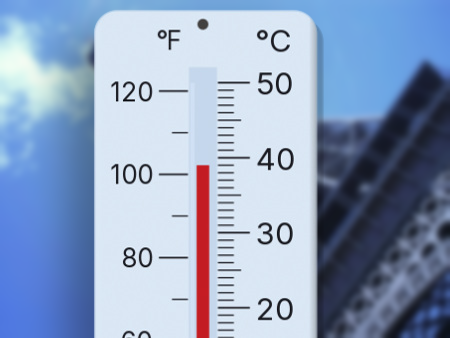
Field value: 39 °C
